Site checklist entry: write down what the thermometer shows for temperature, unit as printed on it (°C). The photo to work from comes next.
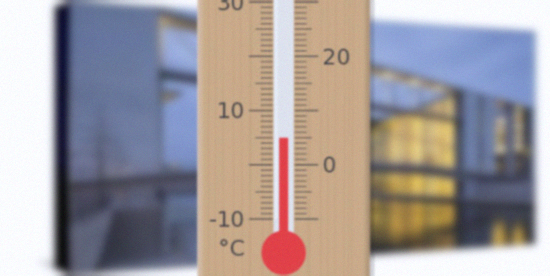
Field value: 5 °C
